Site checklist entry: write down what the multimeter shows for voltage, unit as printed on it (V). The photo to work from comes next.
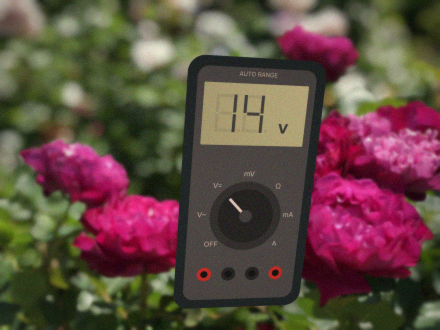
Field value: 14 V
